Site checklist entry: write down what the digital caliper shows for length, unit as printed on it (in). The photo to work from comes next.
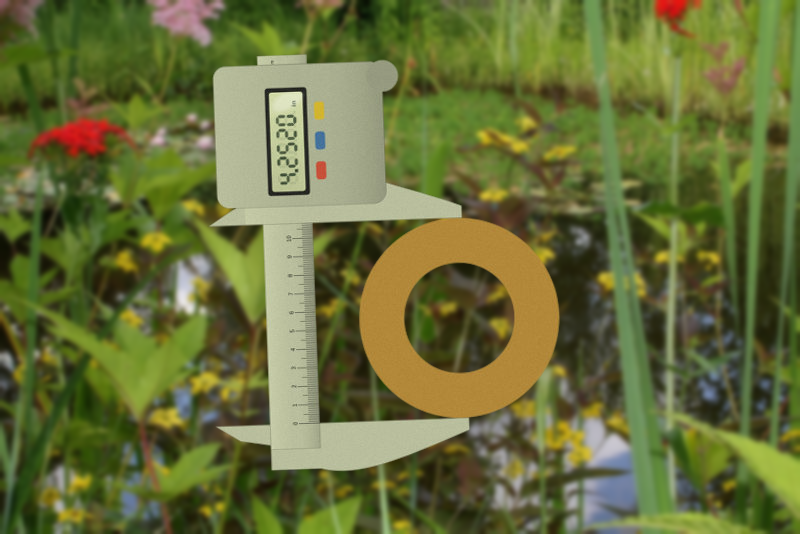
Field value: 4.2520 in
